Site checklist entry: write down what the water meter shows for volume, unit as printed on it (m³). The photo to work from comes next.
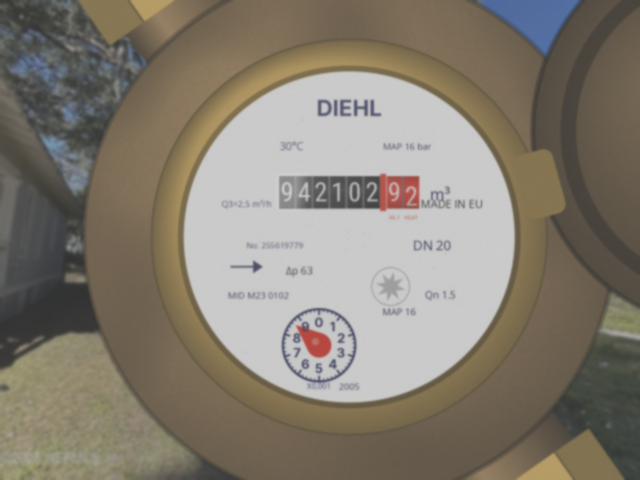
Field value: 942102.918 m³
